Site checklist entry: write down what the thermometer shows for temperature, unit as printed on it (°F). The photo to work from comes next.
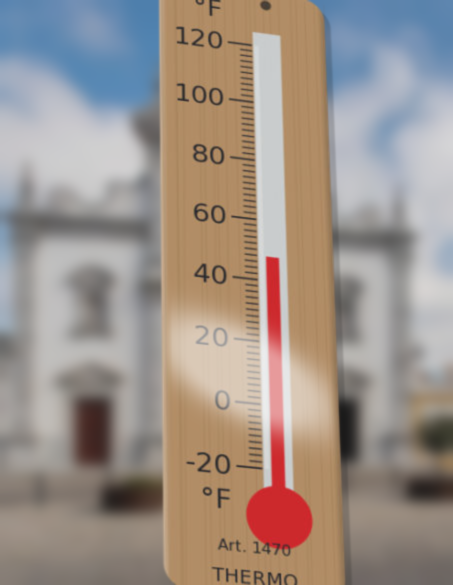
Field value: 48 °F
